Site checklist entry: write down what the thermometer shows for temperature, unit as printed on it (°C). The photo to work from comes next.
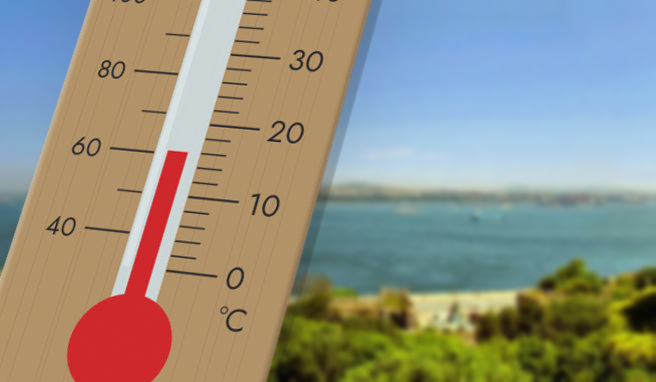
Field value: 16 °C
